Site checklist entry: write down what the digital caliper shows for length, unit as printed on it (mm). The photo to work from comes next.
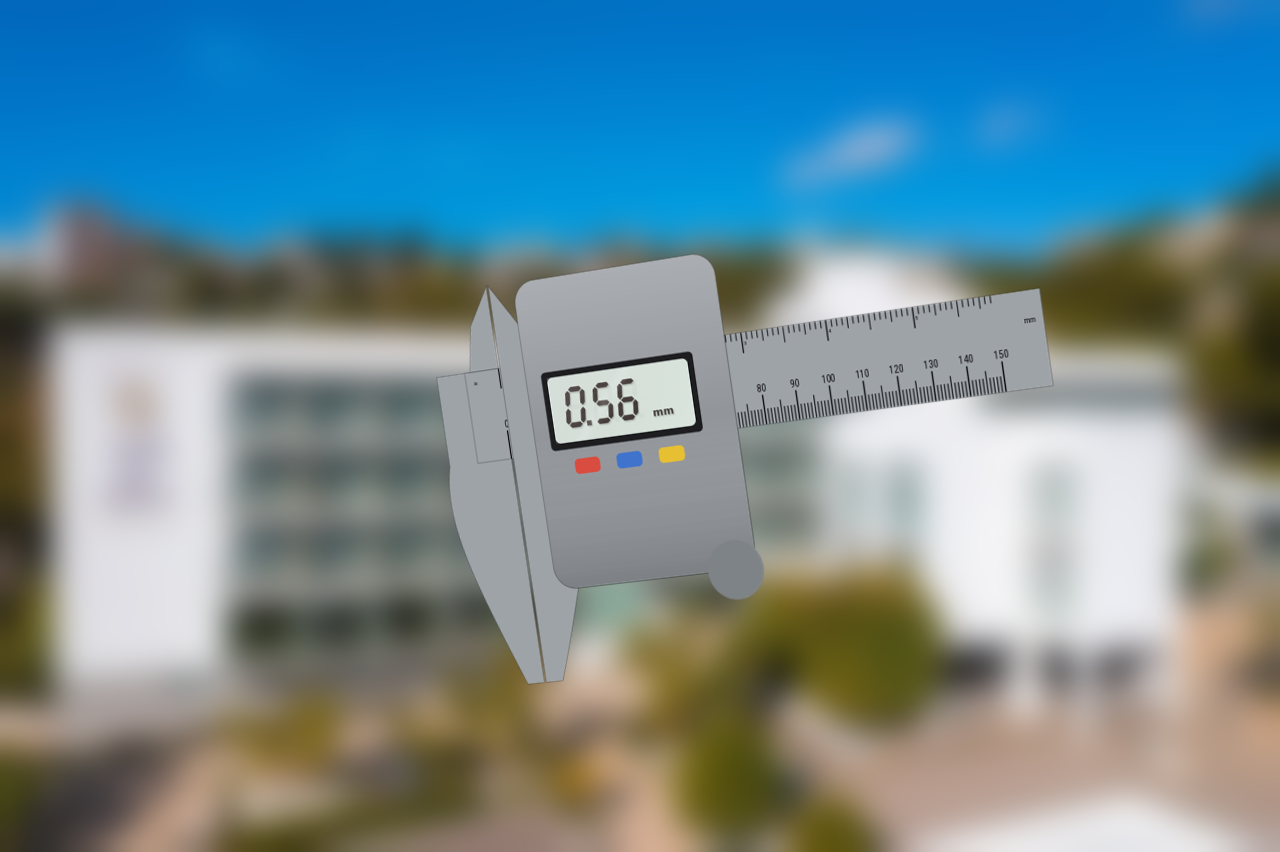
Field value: 0.56 mm
